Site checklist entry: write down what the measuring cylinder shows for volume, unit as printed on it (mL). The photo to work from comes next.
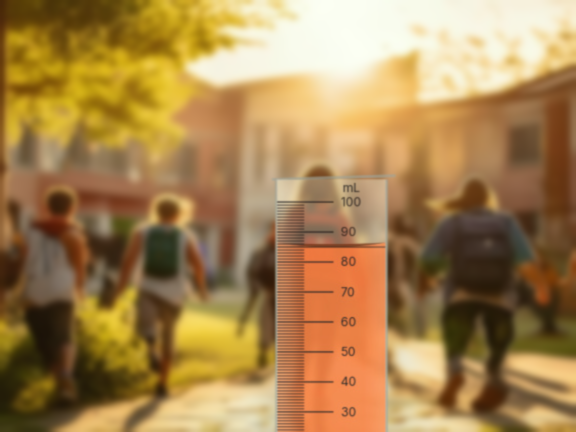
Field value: 85 mL
